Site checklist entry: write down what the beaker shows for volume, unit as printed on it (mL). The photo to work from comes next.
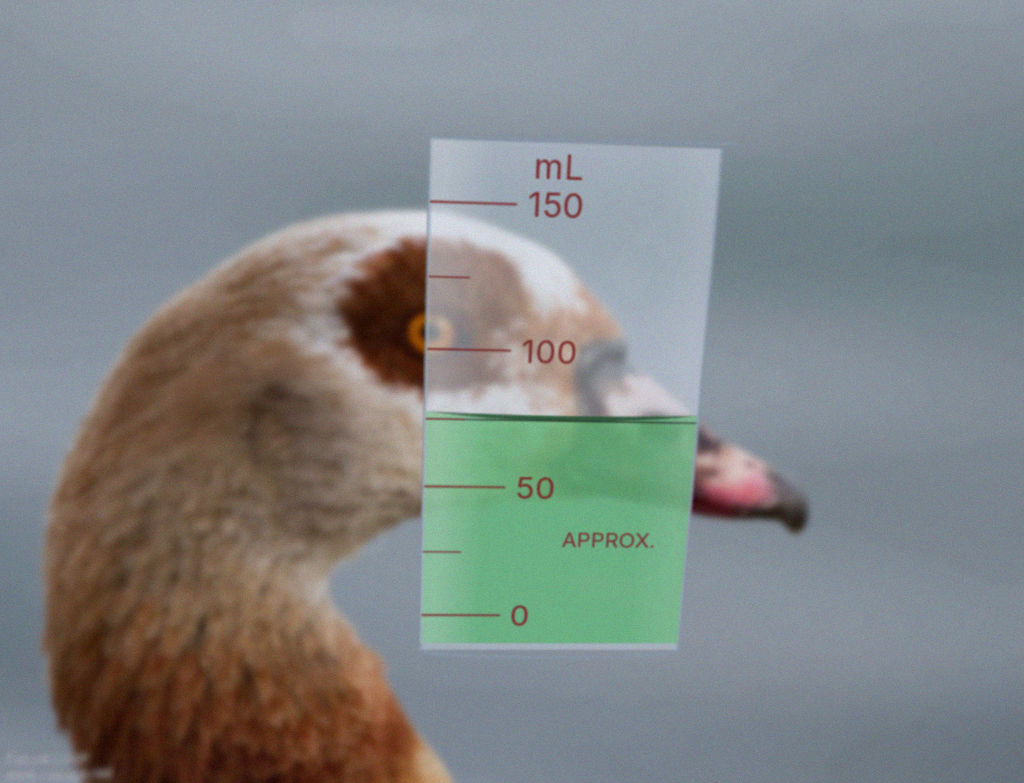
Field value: 75 mL
